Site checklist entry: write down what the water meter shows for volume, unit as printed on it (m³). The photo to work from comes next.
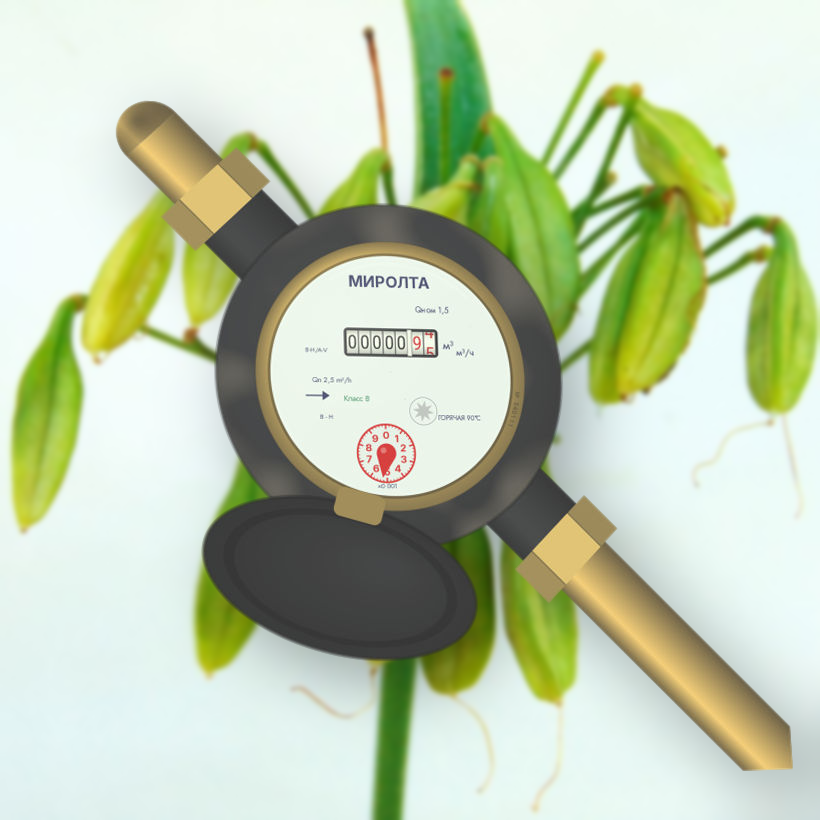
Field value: 0.945 m³
